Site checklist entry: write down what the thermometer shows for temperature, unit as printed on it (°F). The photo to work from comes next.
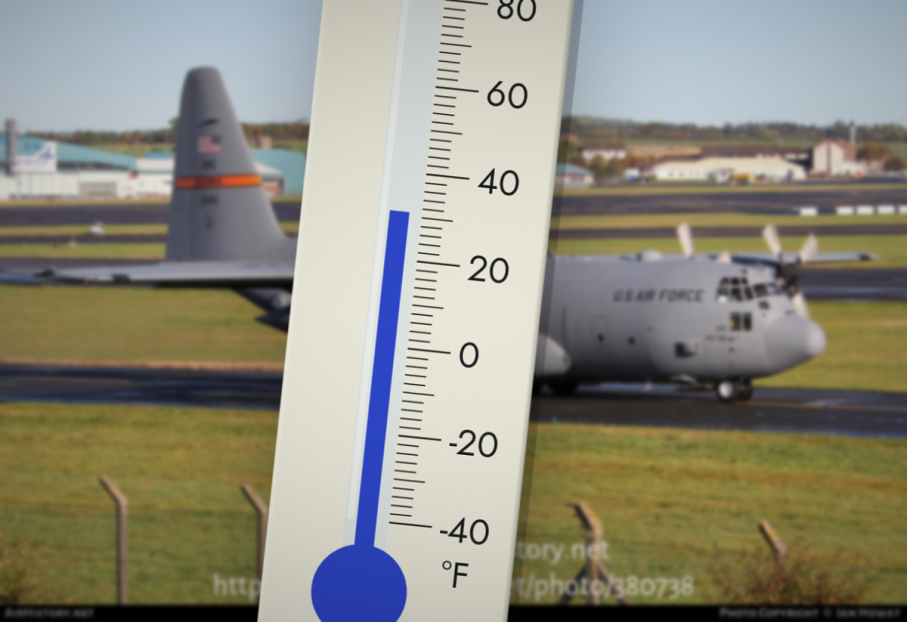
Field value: 31 °F
